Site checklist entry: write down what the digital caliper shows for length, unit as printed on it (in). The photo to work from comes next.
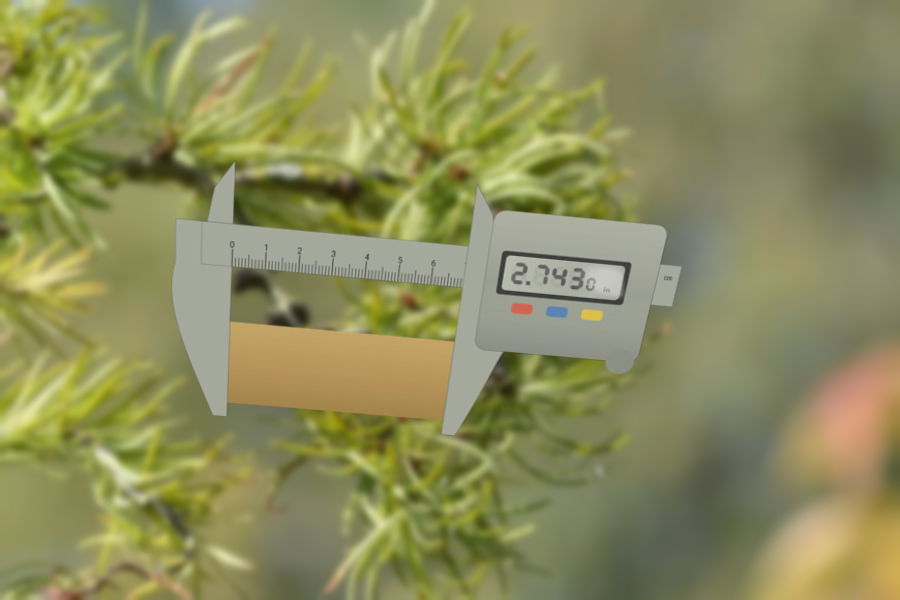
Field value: 2.7430 in
